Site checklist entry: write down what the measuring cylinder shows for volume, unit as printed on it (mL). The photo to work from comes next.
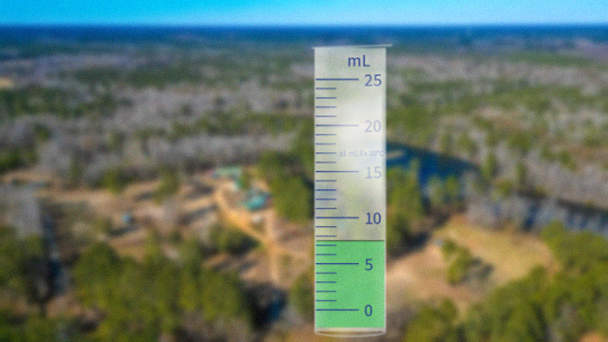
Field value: 7.5 mL
